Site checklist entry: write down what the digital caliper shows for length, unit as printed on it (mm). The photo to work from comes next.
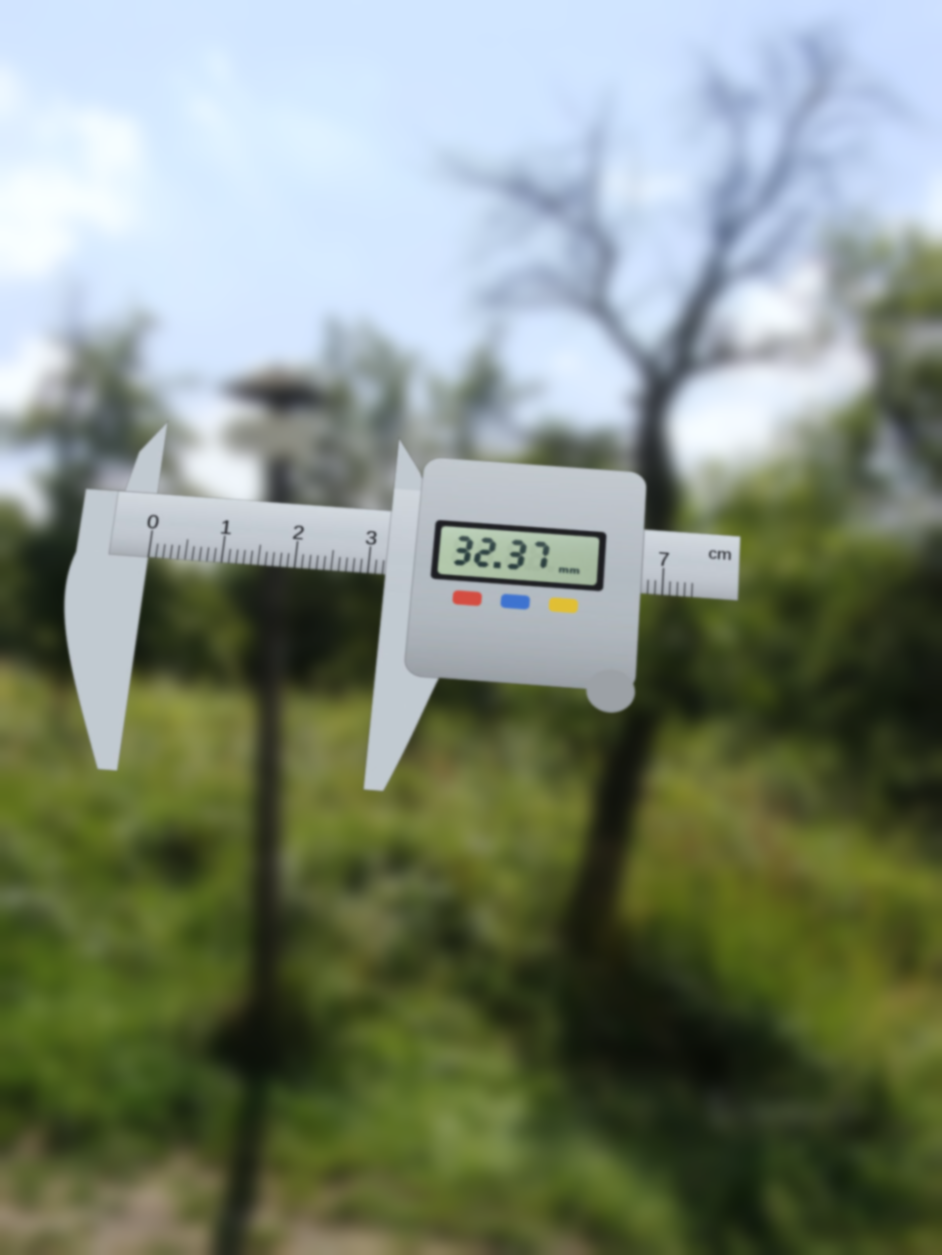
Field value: 32.37 mm
